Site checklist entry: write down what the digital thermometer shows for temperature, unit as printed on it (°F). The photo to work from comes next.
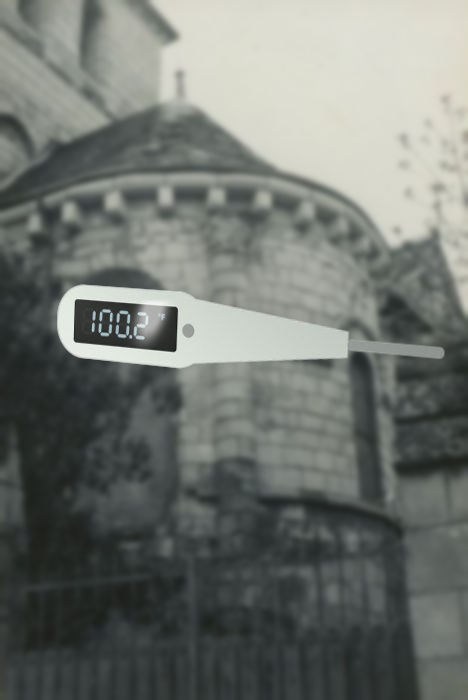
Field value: 100.2 °F
